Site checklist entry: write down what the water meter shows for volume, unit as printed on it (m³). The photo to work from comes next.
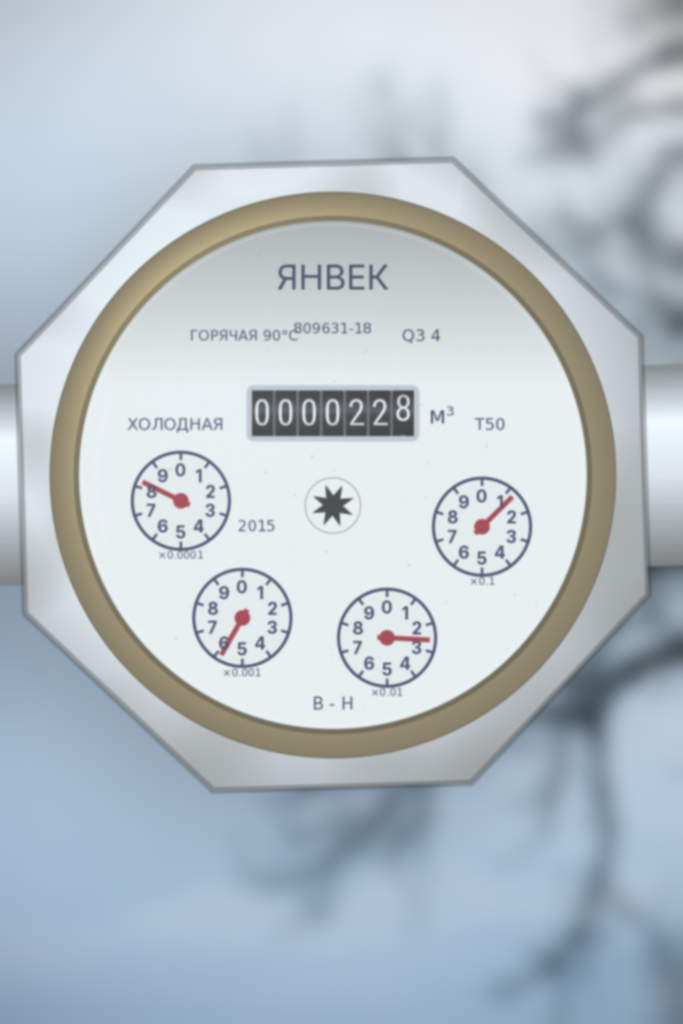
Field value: 228.1258 m³
